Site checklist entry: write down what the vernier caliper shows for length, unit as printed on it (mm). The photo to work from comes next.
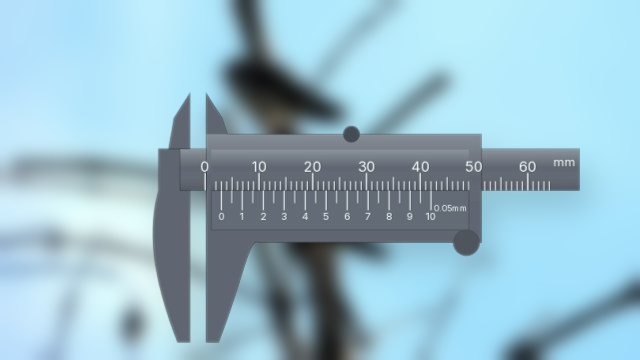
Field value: 3.0 mm
